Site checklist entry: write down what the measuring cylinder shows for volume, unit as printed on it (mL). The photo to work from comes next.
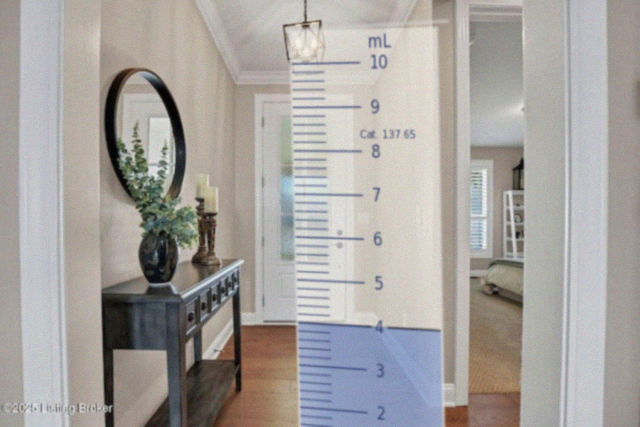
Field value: 4 mL
